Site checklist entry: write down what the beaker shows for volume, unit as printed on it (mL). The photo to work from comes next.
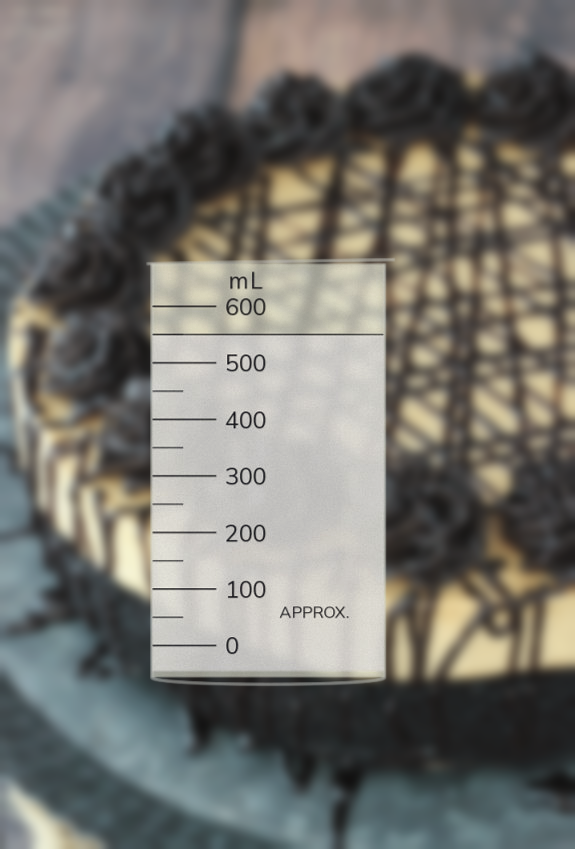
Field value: 550 mL
